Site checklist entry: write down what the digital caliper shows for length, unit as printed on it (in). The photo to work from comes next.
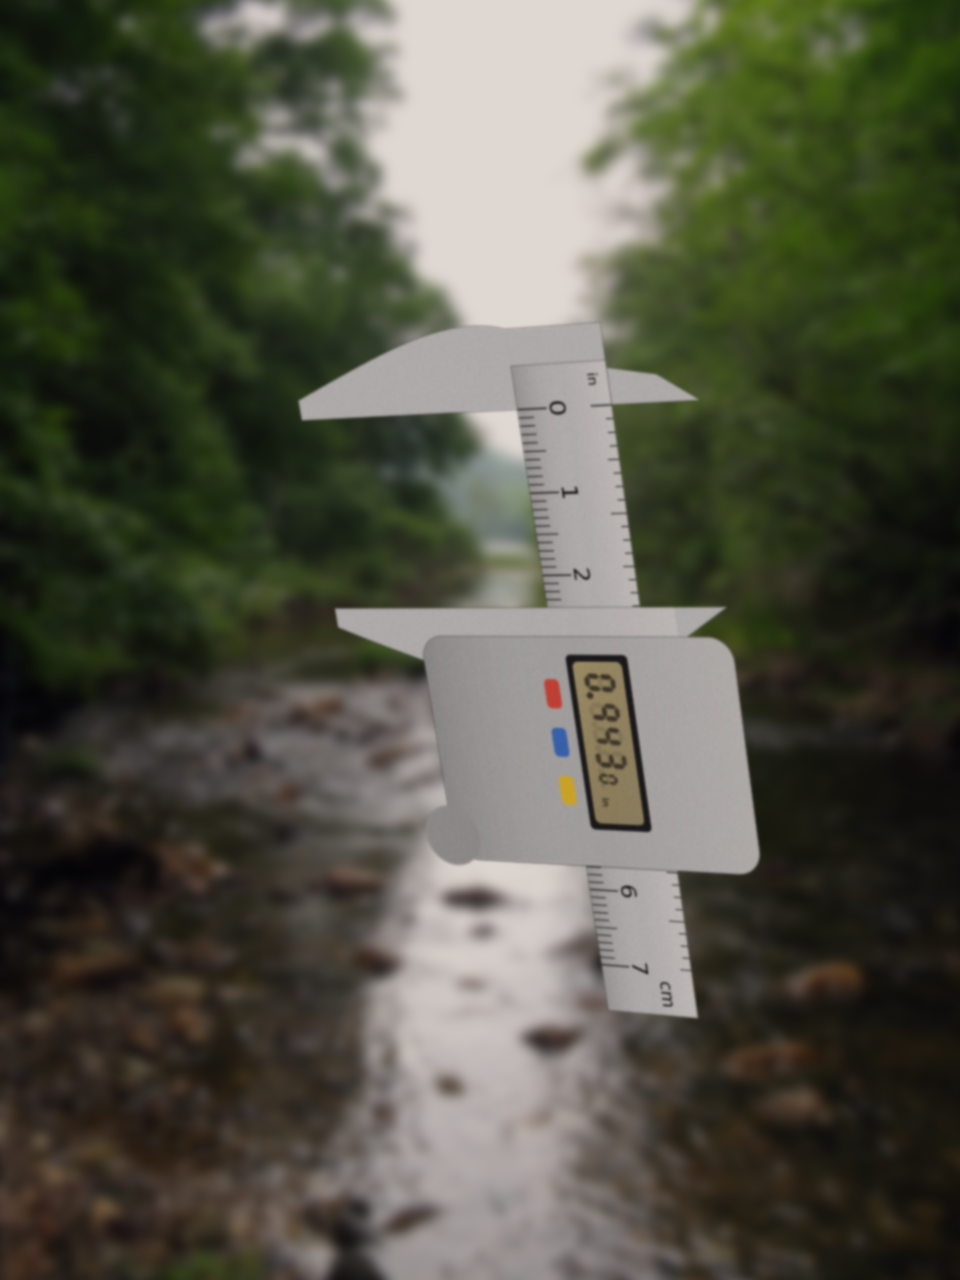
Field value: 0.9430 in
